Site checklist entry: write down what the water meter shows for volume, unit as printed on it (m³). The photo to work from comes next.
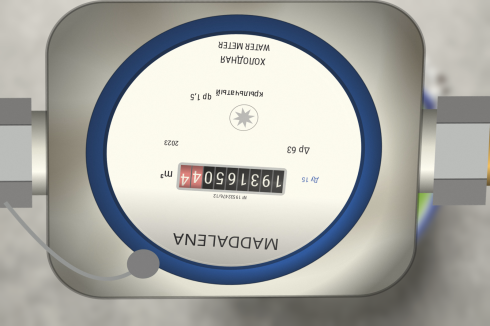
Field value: 1931650.44 m³
